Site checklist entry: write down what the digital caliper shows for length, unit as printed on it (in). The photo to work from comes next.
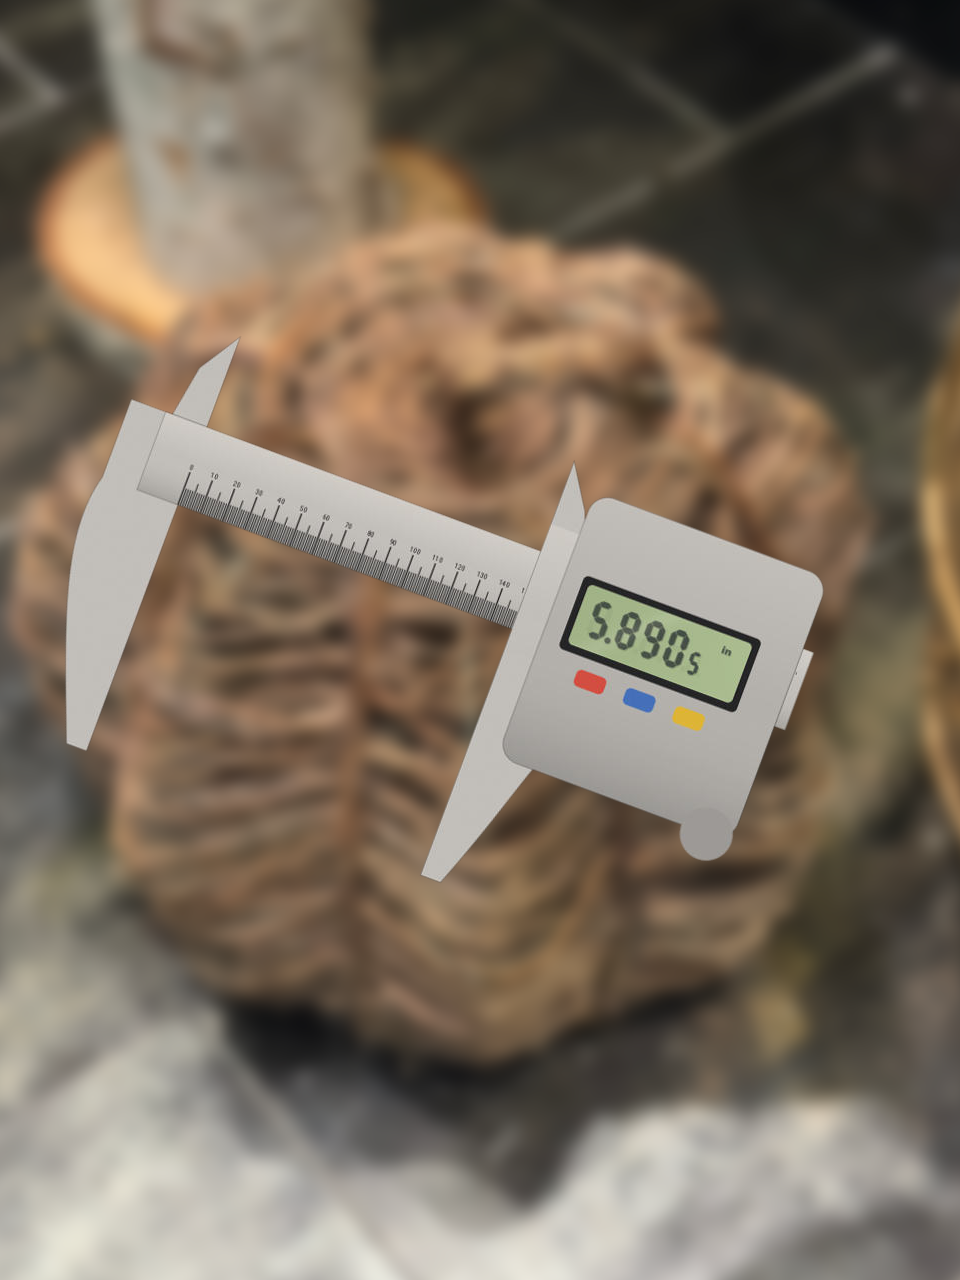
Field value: 5.8905 in
